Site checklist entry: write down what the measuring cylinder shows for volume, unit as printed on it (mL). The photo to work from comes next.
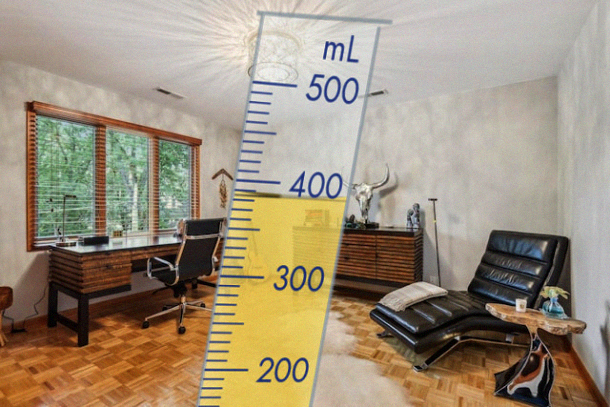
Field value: 385 mL
